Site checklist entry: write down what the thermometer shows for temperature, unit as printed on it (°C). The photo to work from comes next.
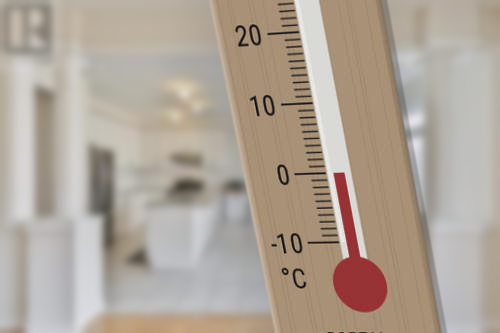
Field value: 0 °C
